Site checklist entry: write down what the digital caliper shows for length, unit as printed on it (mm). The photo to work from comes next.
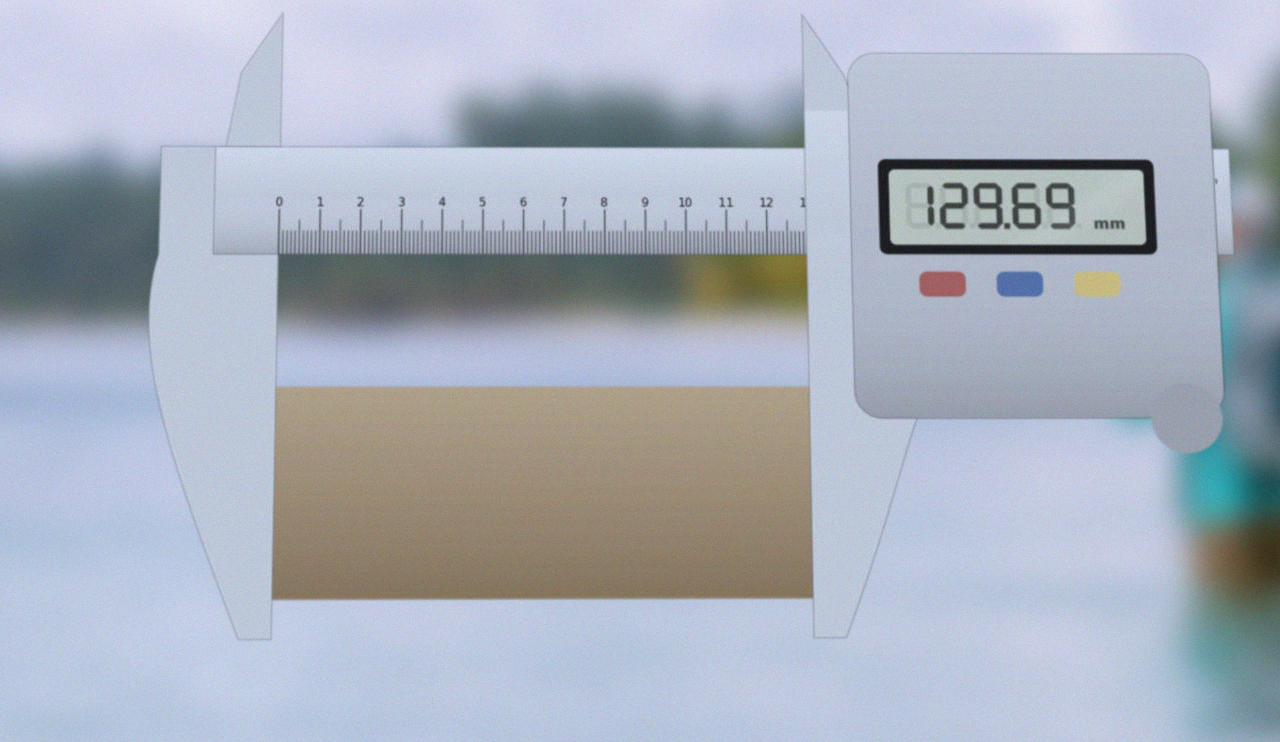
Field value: 129.69 mm
